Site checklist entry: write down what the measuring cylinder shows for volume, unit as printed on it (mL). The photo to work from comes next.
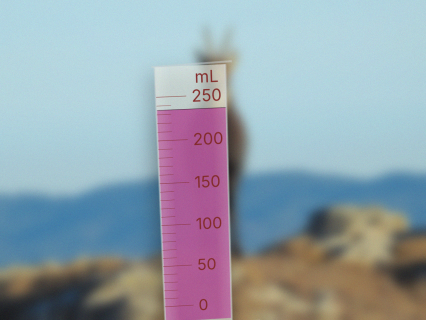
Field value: 235 mL
